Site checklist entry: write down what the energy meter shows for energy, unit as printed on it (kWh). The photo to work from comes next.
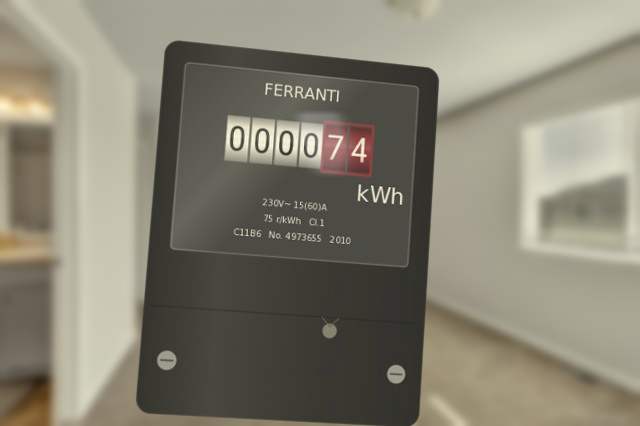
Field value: 0.74 kWh
